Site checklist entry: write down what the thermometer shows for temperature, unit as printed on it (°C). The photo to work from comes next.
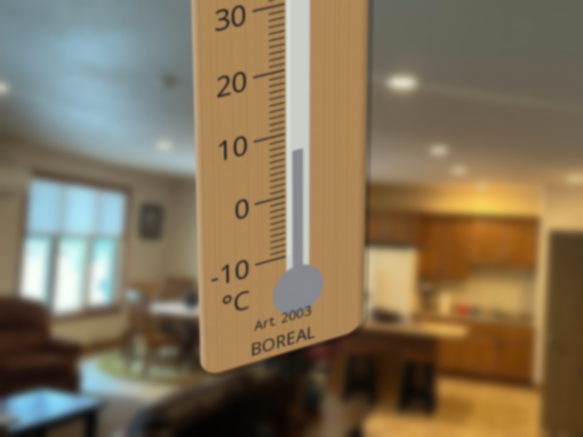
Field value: 7 °C
